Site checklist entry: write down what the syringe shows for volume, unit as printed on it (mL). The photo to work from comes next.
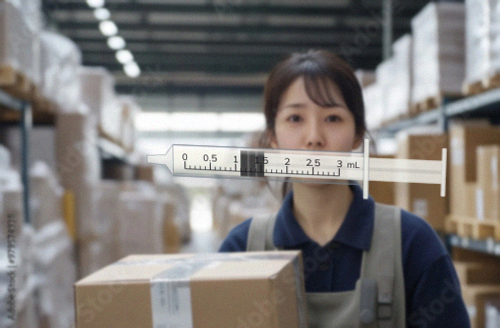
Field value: 1.1 mL
